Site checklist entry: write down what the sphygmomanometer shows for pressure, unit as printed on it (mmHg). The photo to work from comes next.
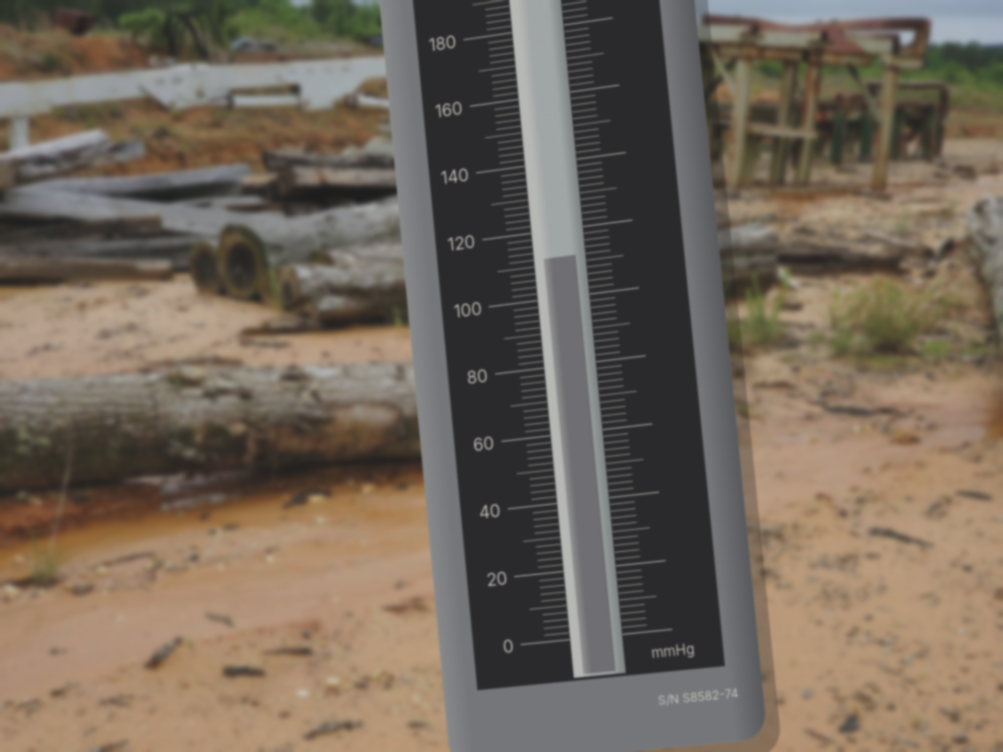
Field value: 112 mmHg
